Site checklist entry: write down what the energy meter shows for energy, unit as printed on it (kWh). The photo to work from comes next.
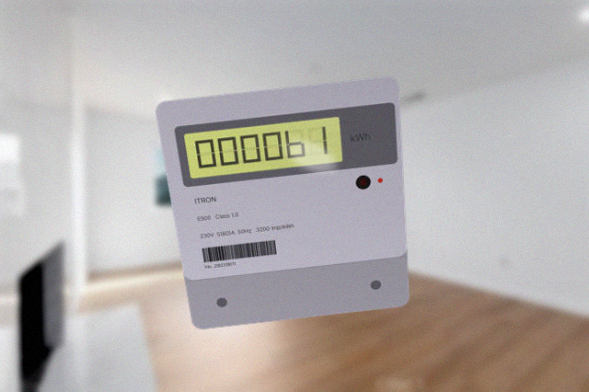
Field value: 61 kWh
